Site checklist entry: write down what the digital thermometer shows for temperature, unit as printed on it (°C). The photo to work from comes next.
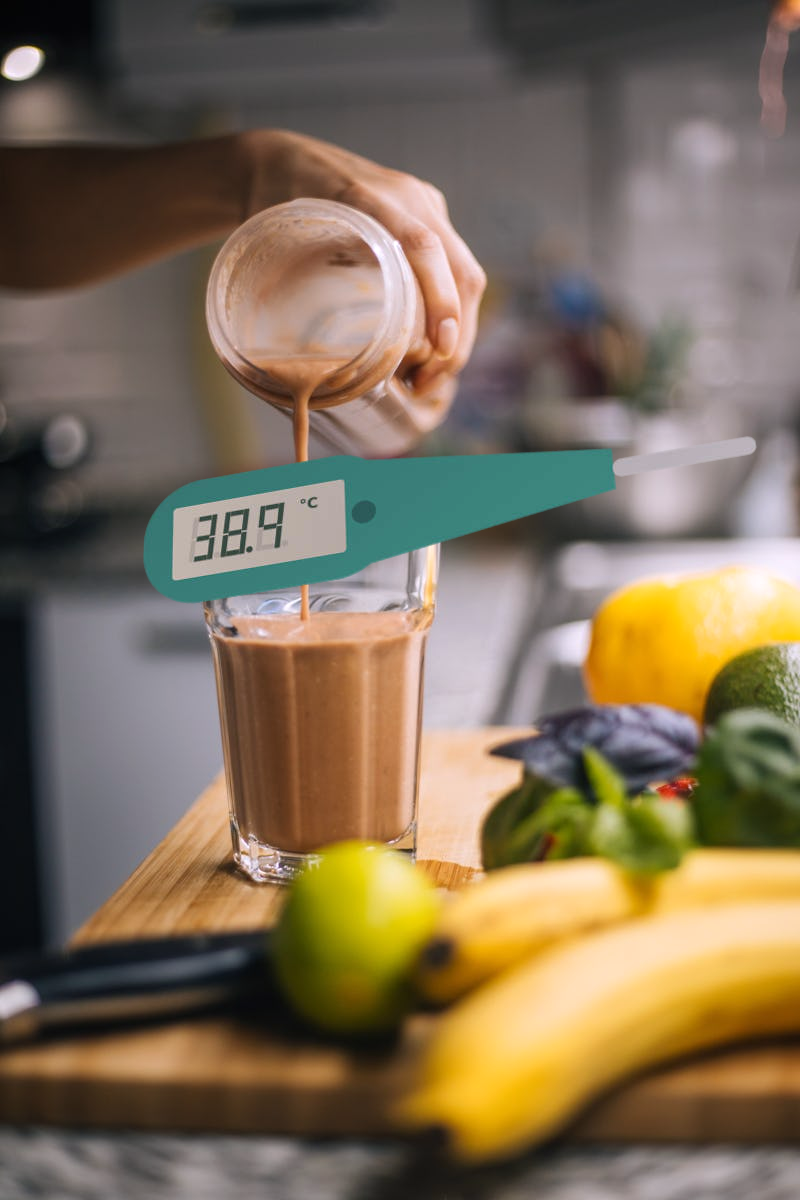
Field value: 38.9 °C
